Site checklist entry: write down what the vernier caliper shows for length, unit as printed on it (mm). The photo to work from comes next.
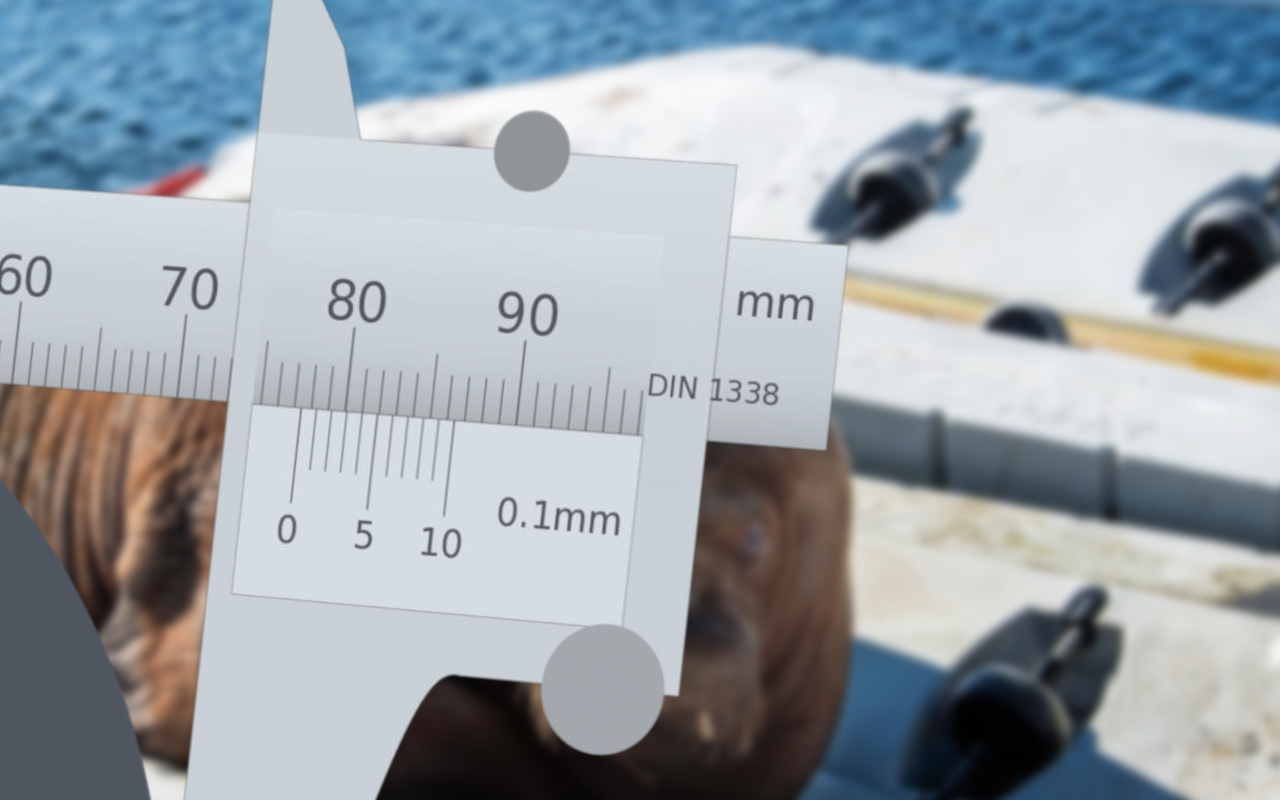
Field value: 77.4 mm
